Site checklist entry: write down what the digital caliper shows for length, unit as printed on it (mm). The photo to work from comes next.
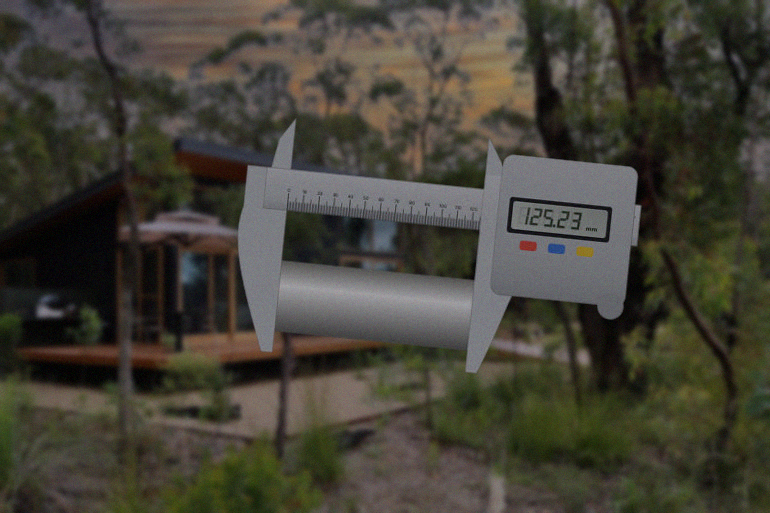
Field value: 125.23 mm
